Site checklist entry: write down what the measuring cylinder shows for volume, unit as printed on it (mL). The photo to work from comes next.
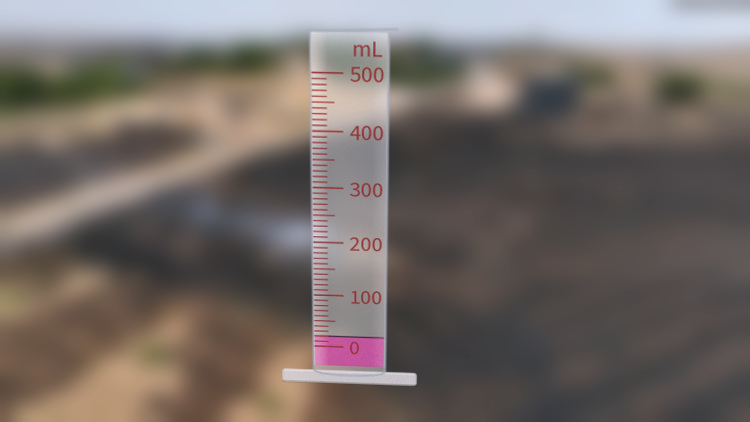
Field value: 20 mL
